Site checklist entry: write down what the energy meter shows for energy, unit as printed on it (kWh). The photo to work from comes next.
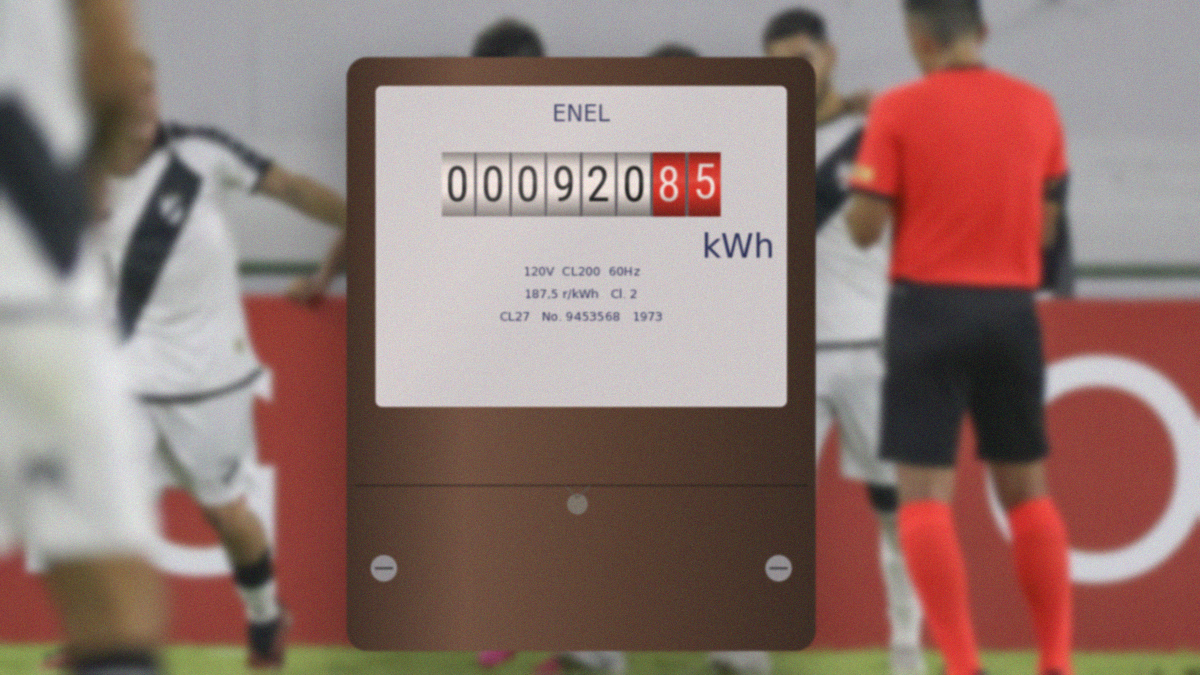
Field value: 920.85 kWh
